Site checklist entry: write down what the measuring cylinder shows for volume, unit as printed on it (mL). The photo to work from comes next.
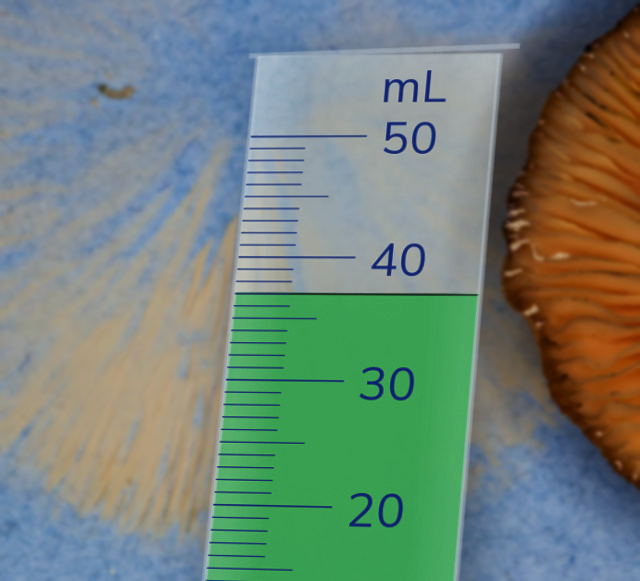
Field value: 37 mL
